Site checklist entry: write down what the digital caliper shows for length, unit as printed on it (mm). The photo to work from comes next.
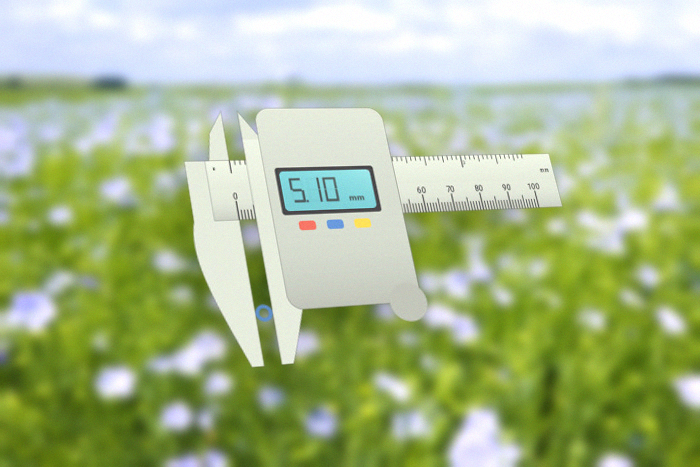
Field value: 5.10 mm
